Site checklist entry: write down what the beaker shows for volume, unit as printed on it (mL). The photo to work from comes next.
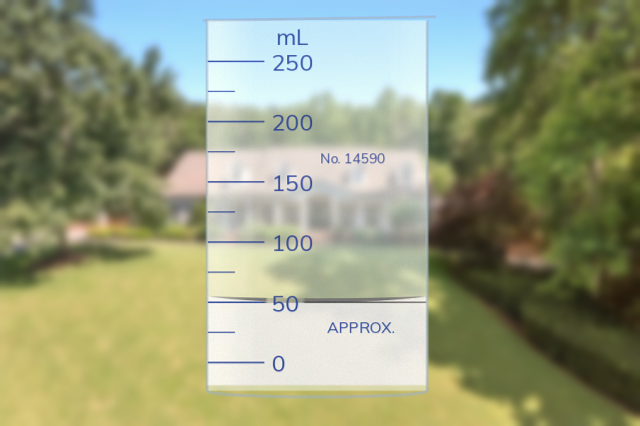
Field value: 50 mL
